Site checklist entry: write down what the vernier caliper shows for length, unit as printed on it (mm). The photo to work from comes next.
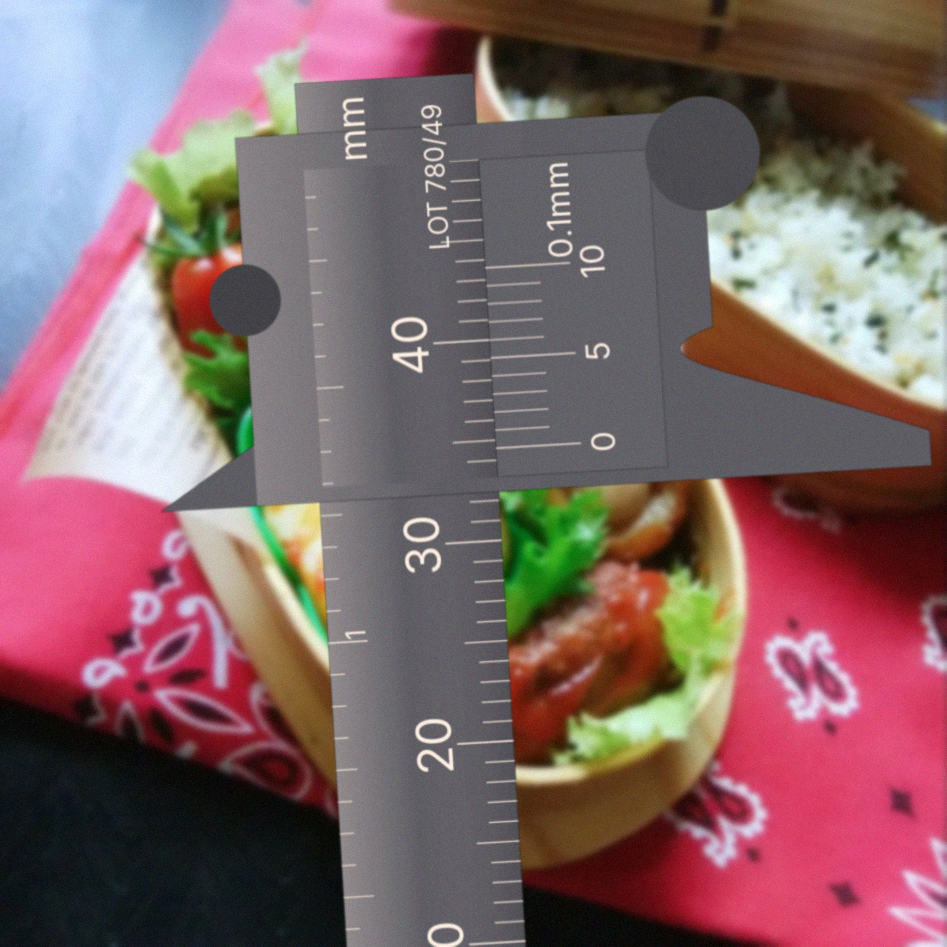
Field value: 34.6 mm
